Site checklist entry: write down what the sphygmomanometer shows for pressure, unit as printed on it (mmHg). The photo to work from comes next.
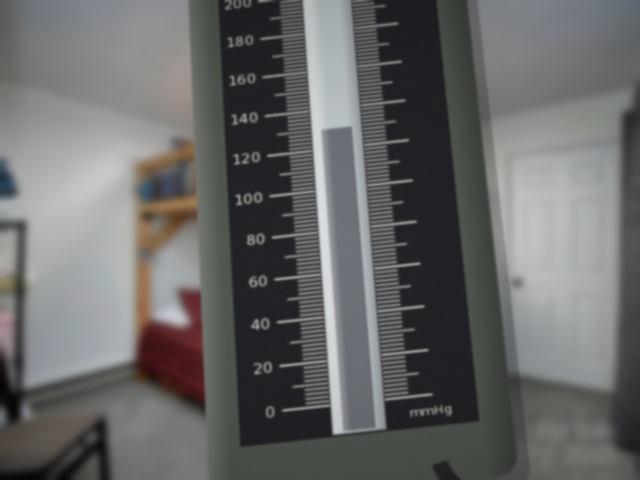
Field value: 130 mmHg
